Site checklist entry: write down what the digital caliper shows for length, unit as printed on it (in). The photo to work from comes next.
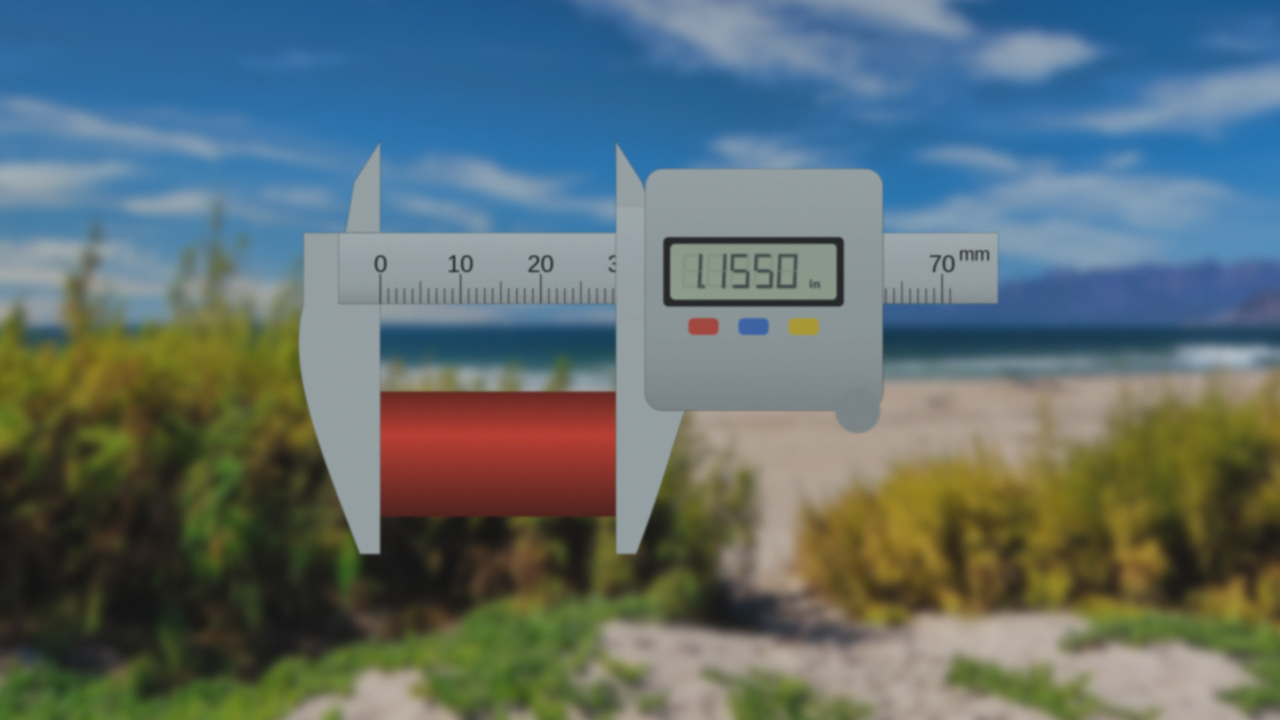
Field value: 1.1550 in
